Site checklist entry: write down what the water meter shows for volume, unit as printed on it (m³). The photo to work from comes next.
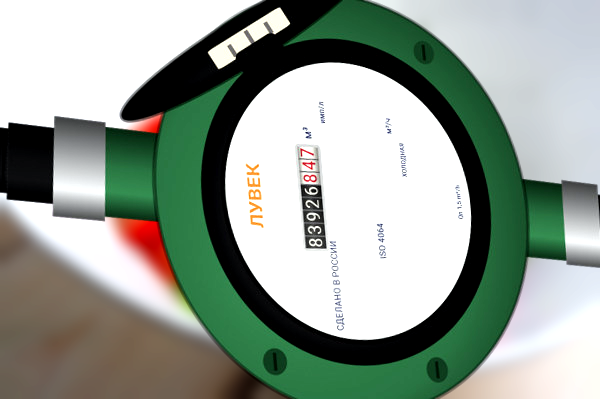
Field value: 83926.847 m³
